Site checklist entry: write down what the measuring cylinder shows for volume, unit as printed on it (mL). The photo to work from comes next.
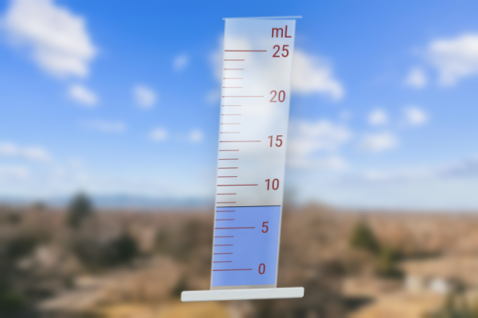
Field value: 7.5 mL
